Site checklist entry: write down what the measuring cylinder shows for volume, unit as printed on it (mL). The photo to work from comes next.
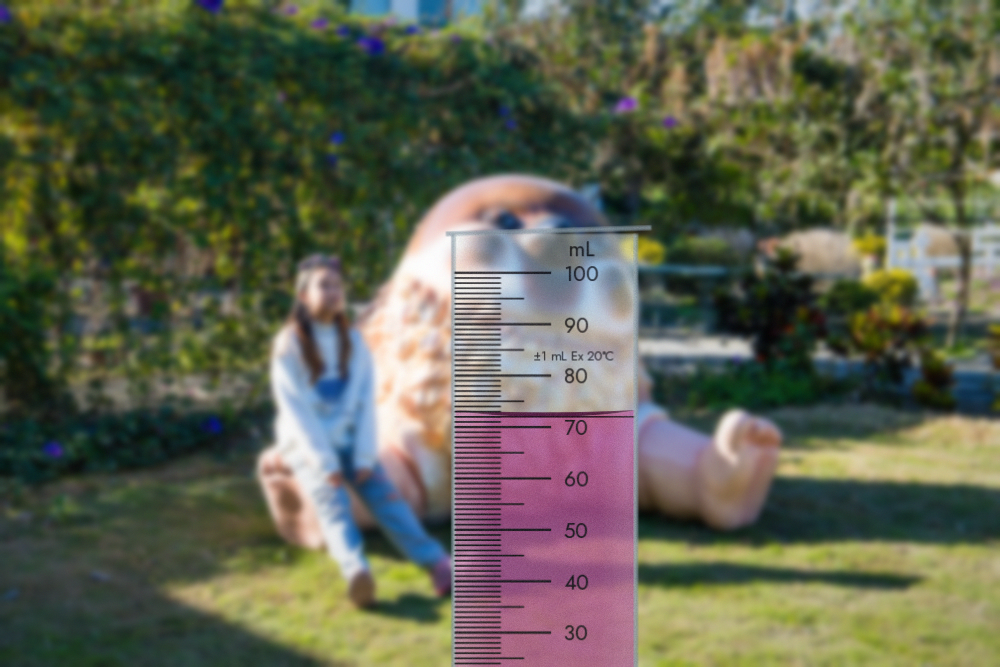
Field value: 72 mL
